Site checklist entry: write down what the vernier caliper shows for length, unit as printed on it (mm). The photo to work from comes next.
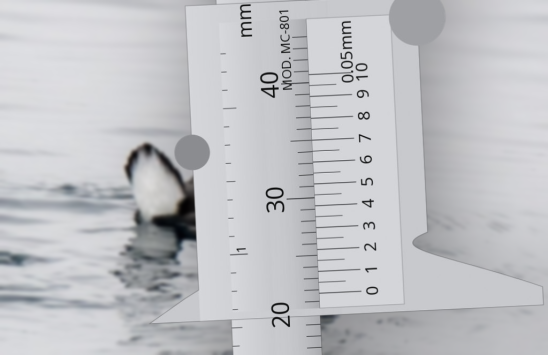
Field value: 21.7 mm
